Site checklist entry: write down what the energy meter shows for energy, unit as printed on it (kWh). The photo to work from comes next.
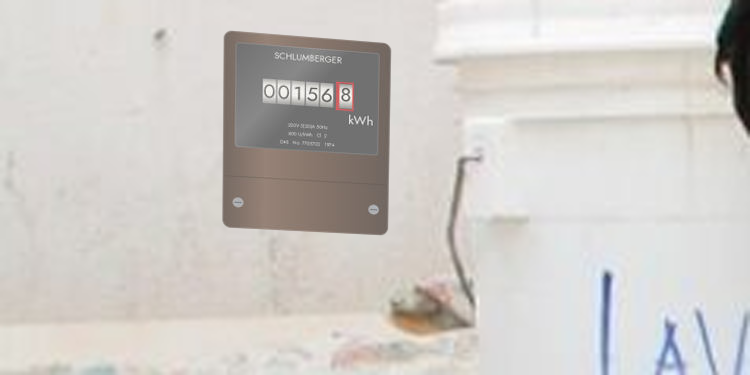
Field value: 156.8 kWh
